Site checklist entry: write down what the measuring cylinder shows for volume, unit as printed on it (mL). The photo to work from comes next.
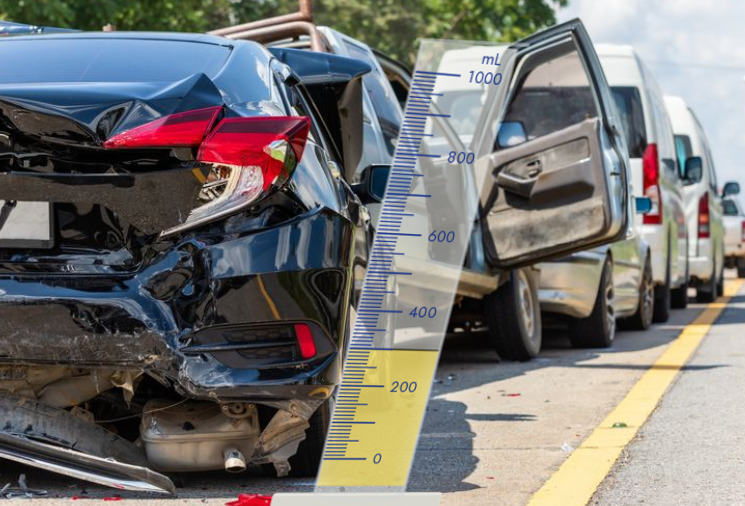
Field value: 300 mL
